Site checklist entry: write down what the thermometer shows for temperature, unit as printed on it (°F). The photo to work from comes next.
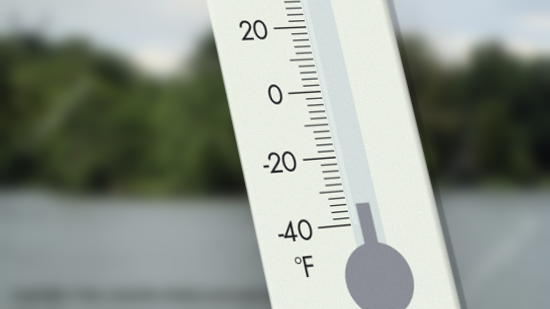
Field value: -34 °F
